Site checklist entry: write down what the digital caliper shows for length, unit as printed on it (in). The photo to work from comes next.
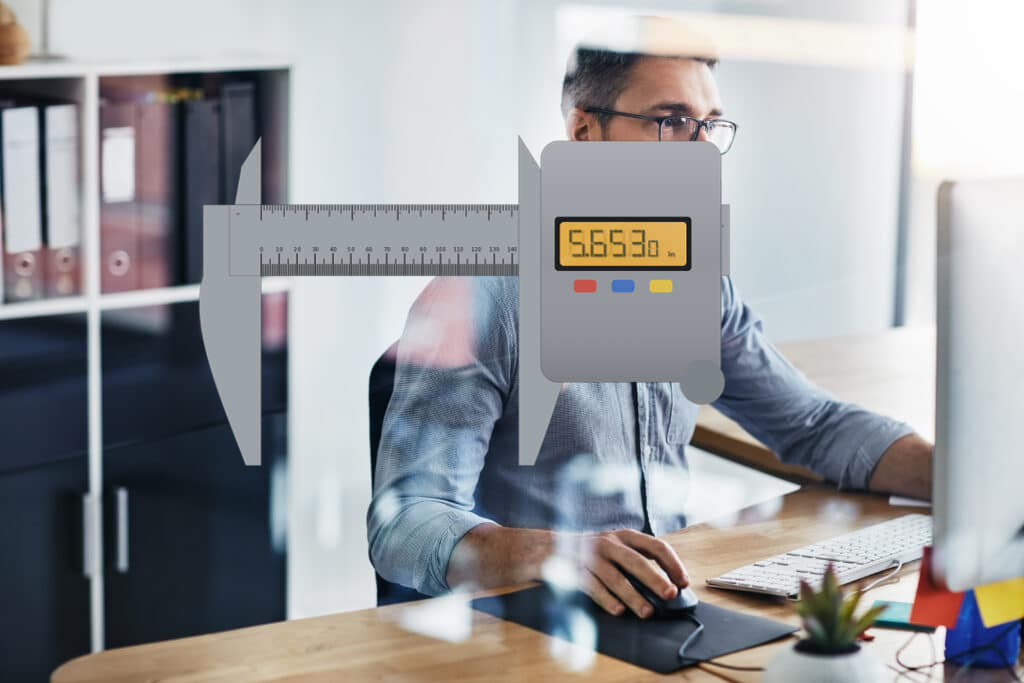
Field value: 5.6530 in
